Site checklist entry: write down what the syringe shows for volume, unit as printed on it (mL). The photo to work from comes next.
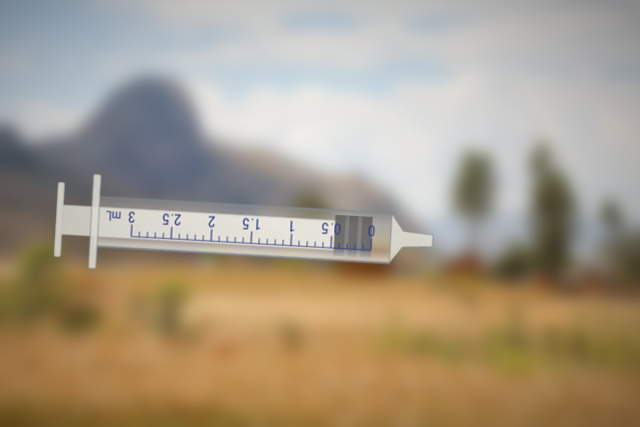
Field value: 0 mL
